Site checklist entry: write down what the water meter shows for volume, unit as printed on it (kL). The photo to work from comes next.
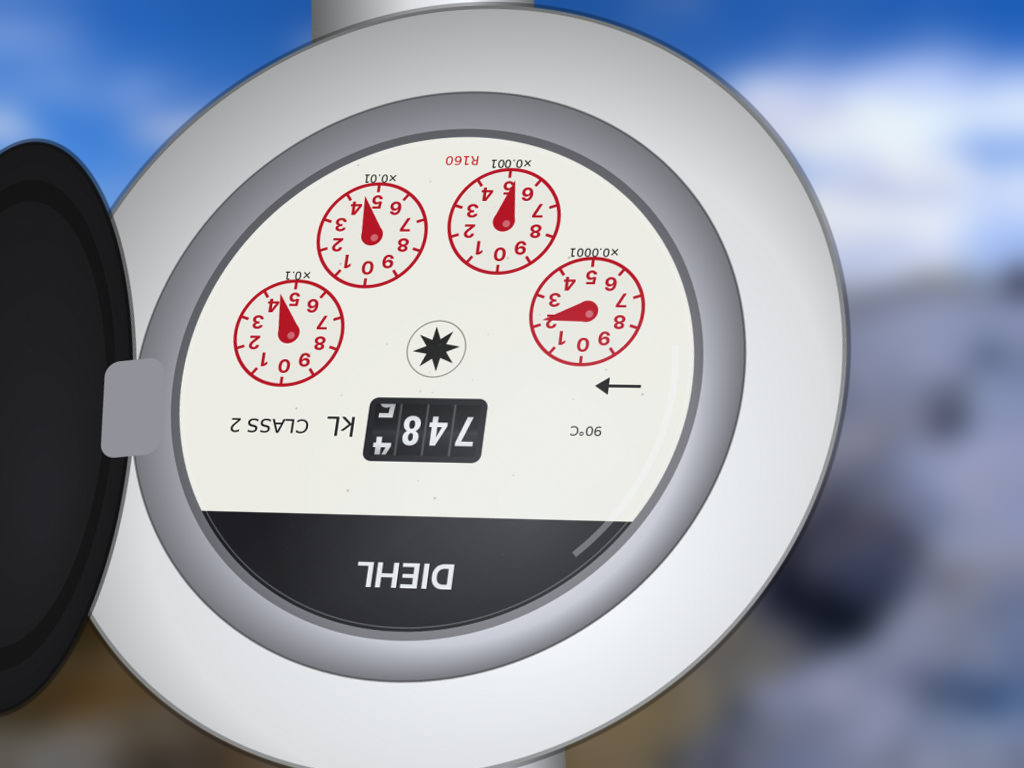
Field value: 7484.4452 kL
